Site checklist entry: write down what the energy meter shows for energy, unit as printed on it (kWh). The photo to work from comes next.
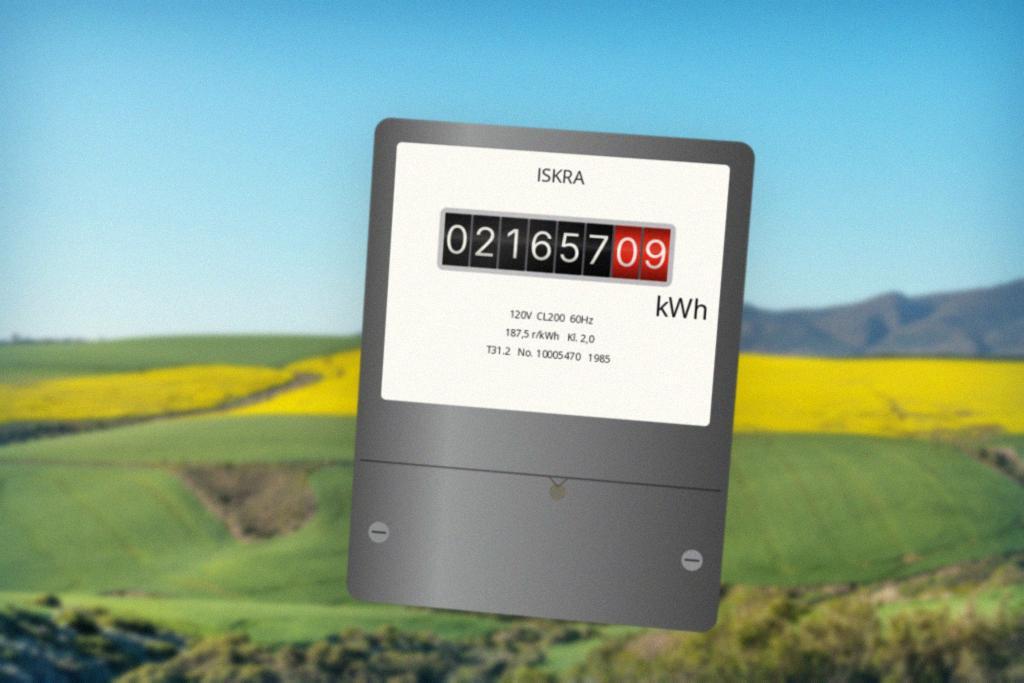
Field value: 21657.09 kWh
